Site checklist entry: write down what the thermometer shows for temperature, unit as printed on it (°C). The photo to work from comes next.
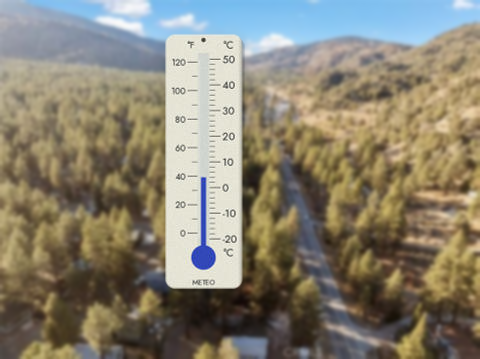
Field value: 4 °C
